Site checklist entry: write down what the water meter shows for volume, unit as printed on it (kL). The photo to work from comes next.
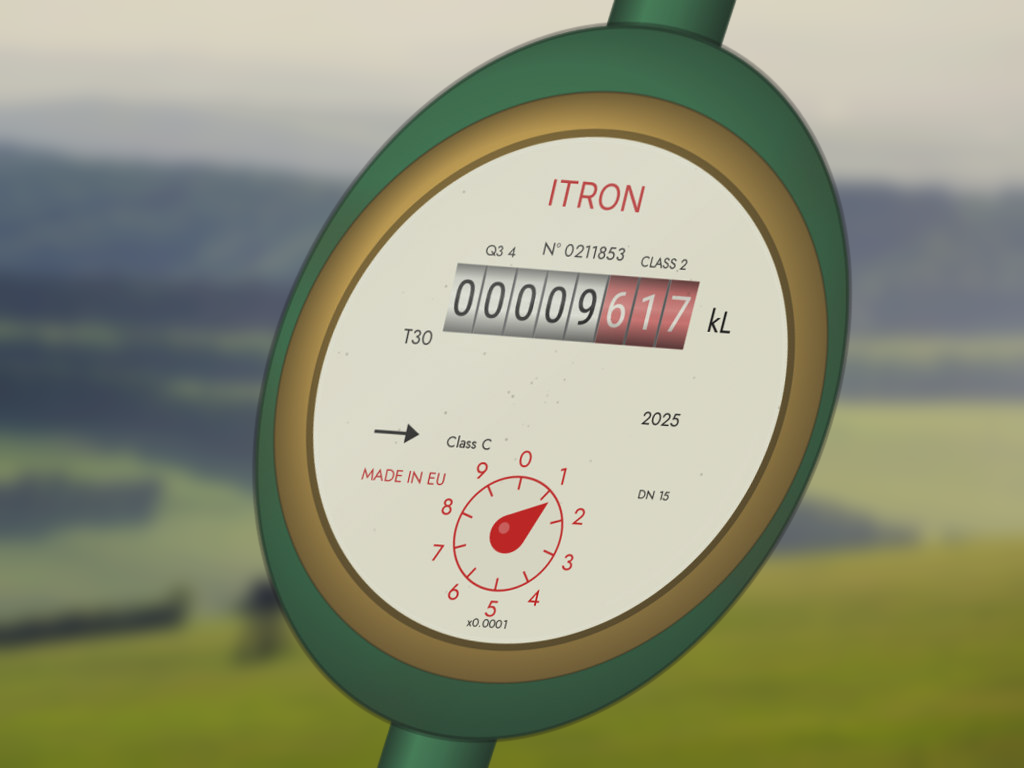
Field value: 9.6171 kL
